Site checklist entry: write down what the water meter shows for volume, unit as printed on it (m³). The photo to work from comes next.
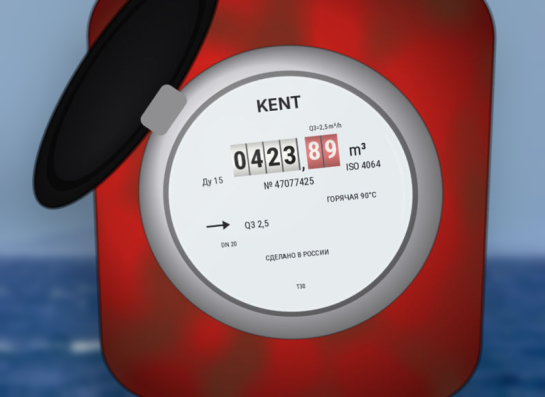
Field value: 423.89 m³
